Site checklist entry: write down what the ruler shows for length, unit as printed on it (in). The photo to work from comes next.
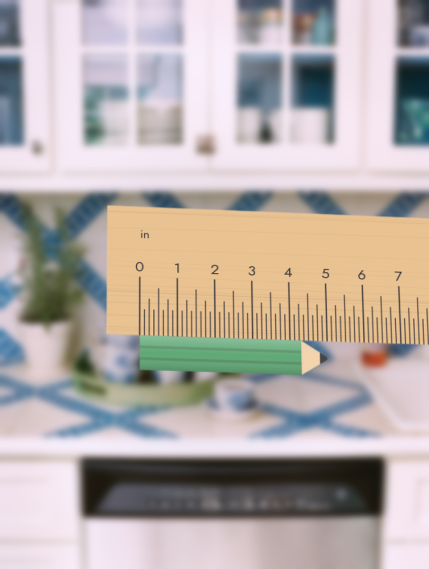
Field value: 5 in
